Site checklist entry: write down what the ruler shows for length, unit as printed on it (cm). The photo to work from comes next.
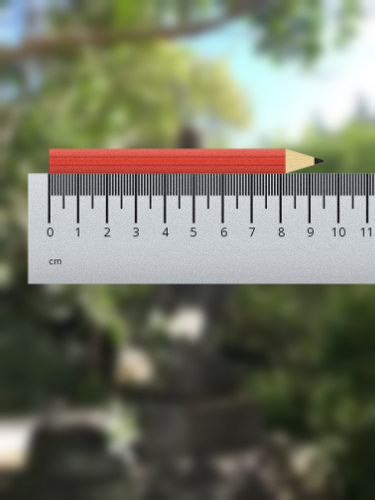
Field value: 9.5 cm
